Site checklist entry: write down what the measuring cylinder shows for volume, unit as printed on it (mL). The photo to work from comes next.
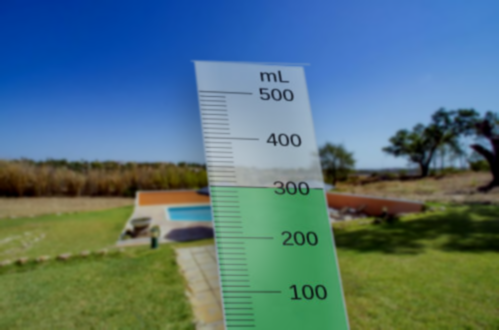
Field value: 300 mL
